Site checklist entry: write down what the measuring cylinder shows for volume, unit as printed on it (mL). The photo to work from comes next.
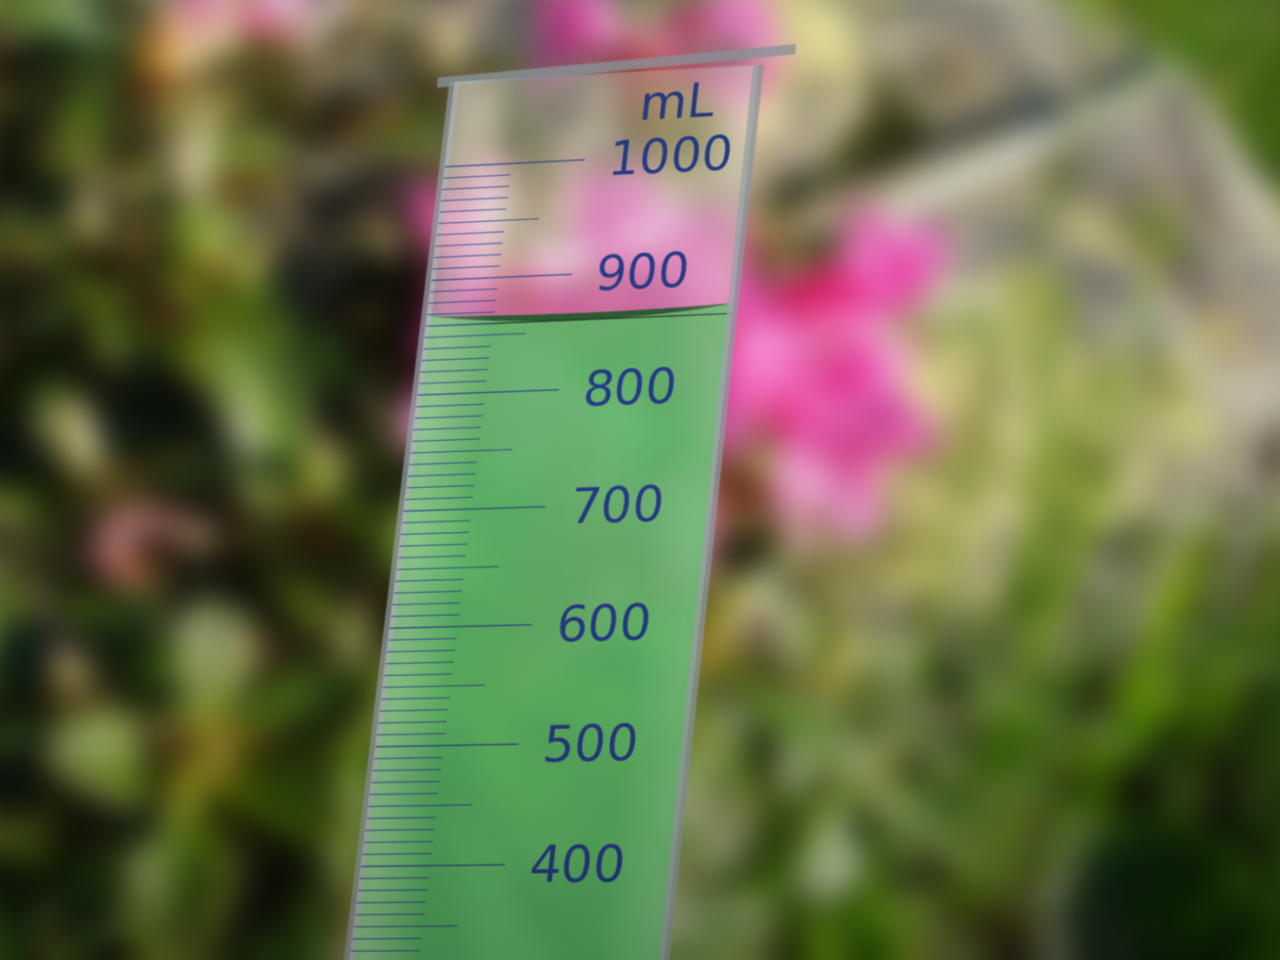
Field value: 860 mL
